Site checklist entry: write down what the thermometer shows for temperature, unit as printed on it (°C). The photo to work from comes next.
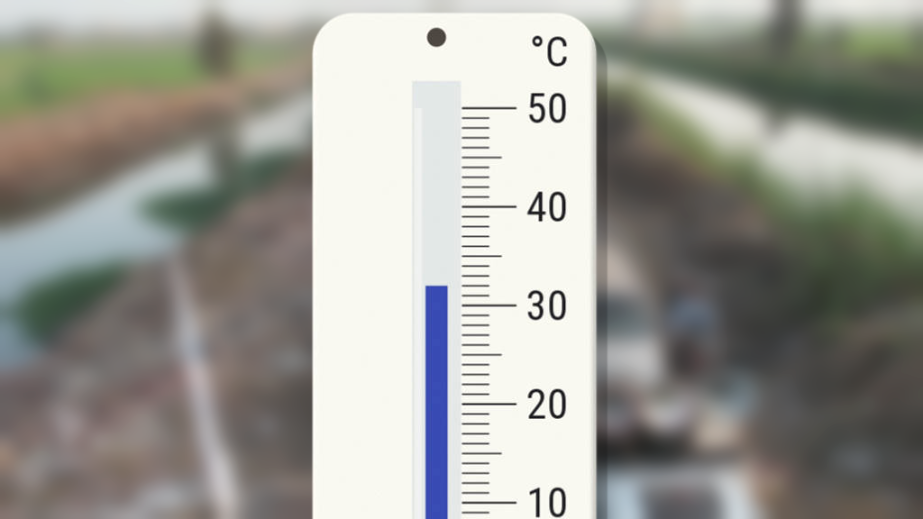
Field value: 32 °C
